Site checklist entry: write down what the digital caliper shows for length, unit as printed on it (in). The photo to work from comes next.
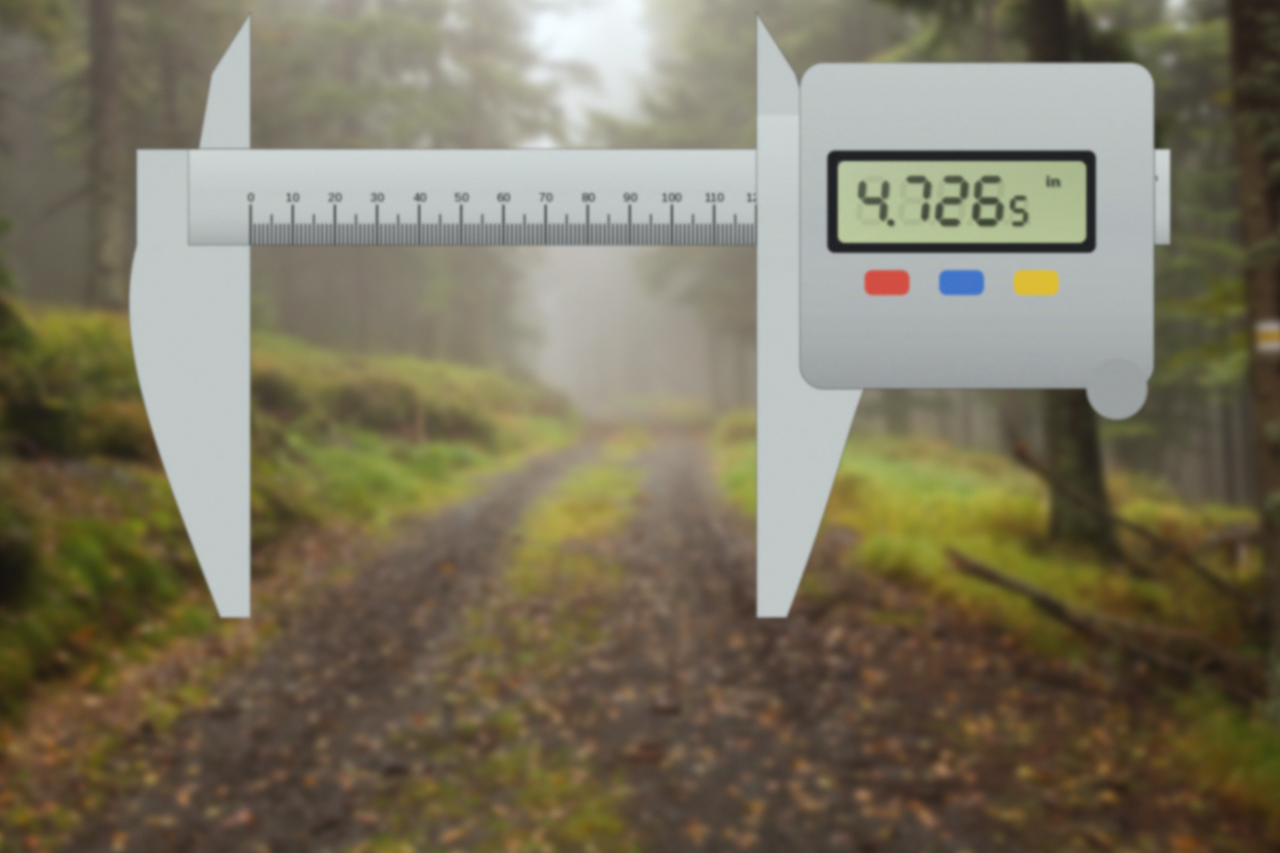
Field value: 4.7265 in
